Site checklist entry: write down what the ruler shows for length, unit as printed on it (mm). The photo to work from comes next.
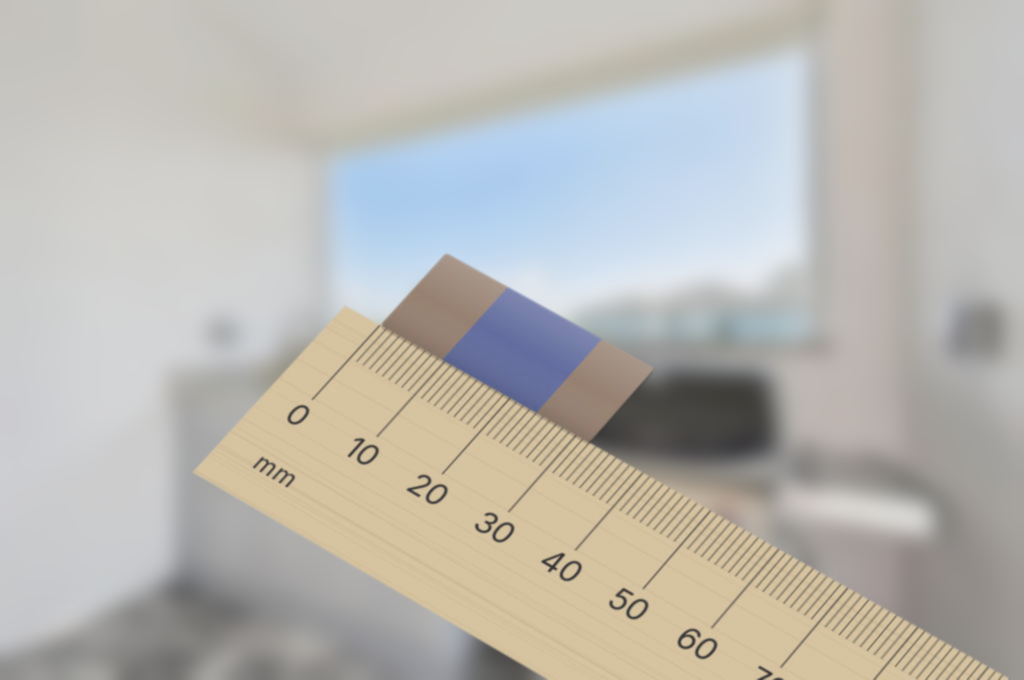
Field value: 32 mm
